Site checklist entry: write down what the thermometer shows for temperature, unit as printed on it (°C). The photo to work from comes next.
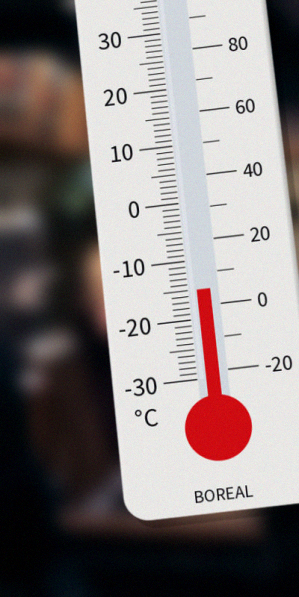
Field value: -15 °C
